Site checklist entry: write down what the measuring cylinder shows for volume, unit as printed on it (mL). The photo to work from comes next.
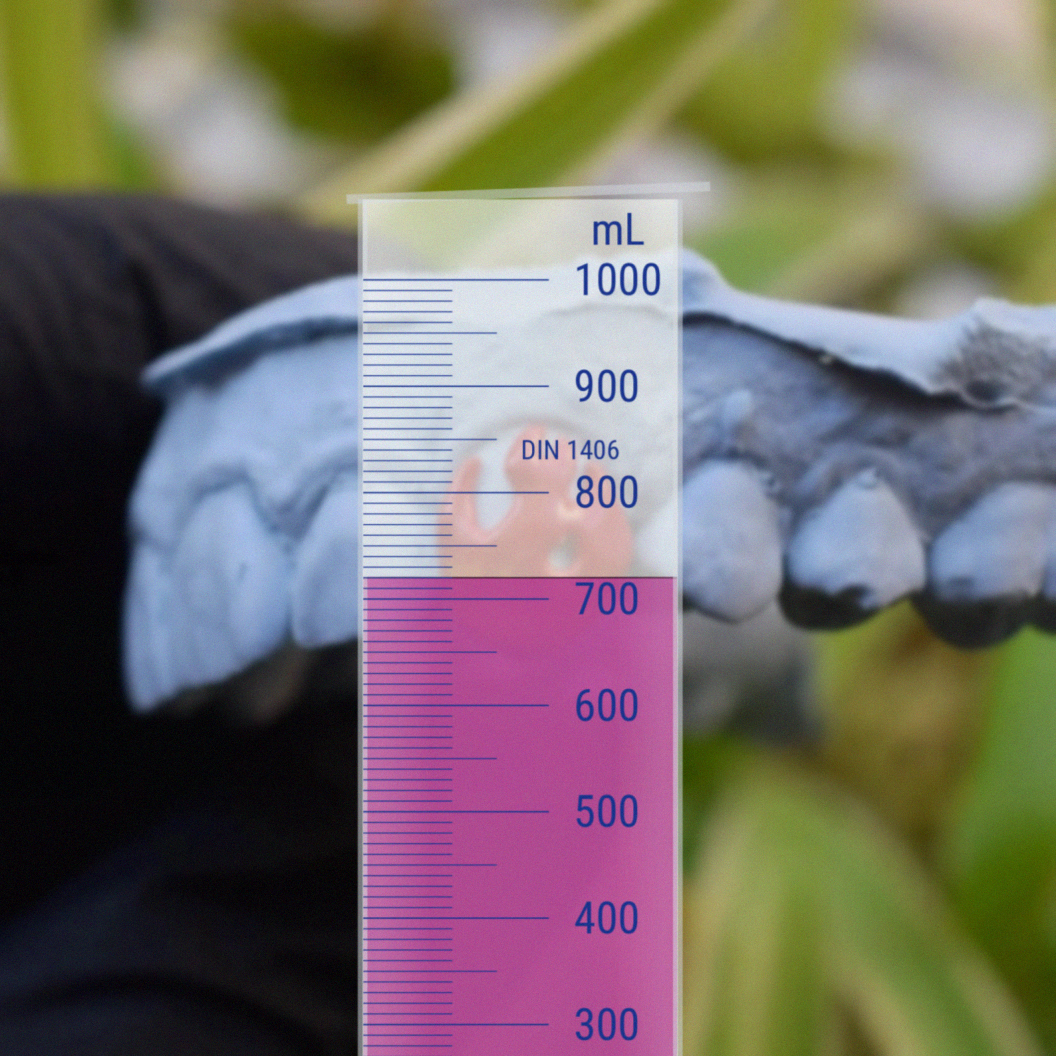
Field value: 720 mL
